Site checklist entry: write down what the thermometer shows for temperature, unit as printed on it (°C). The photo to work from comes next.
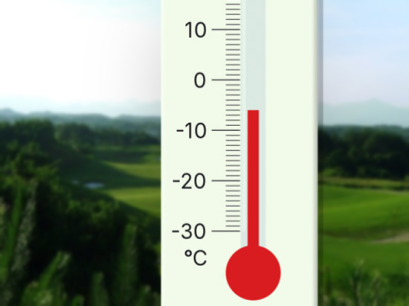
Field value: -6 °C
